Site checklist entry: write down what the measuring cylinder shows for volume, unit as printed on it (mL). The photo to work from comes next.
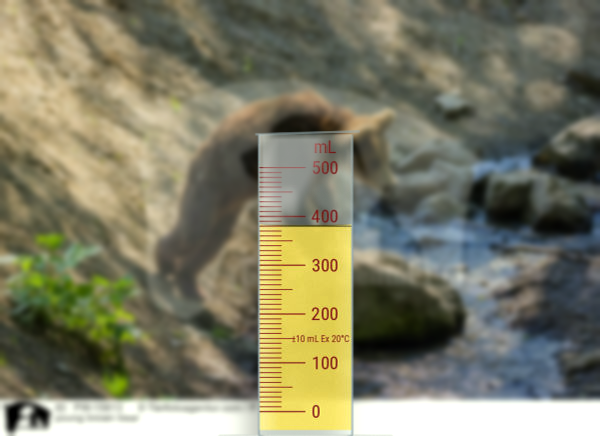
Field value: 380 mL
